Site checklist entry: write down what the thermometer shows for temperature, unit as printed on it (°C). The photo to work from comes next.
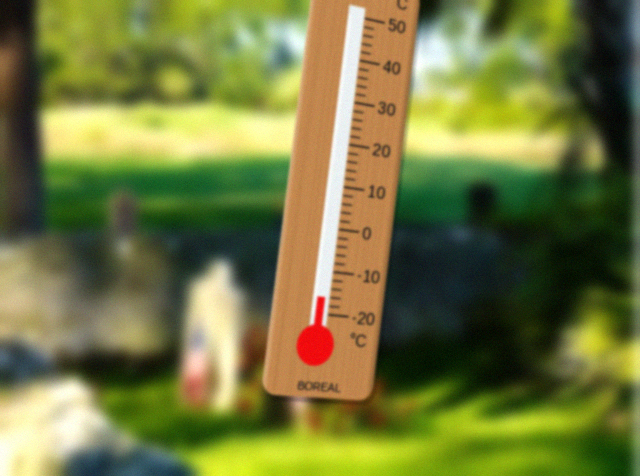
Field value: -16 °C
